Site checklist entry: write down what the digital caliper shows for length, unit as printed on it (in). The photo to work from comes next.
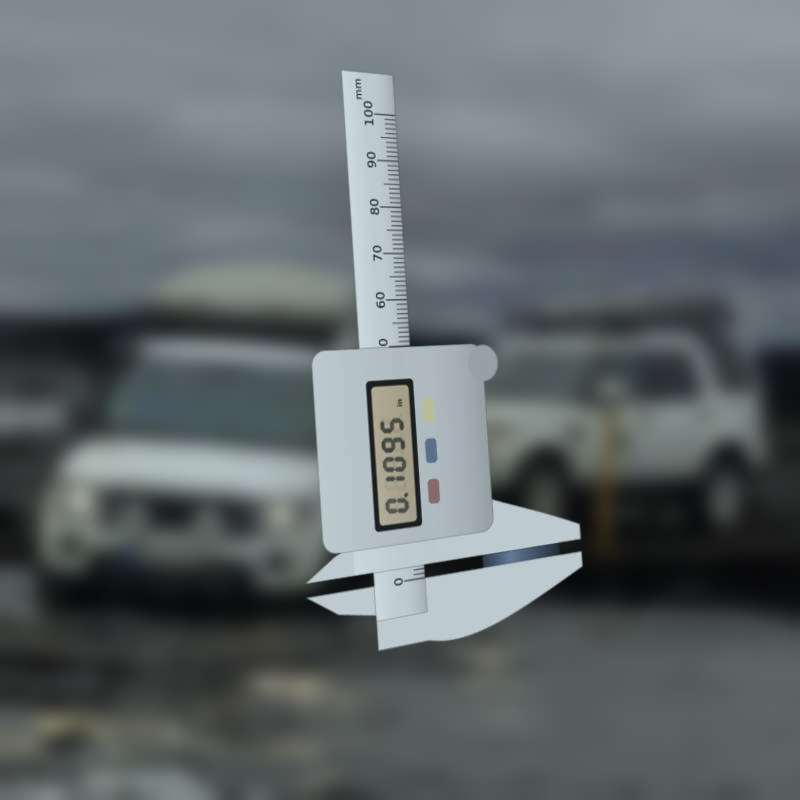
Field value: 0.1095 in
